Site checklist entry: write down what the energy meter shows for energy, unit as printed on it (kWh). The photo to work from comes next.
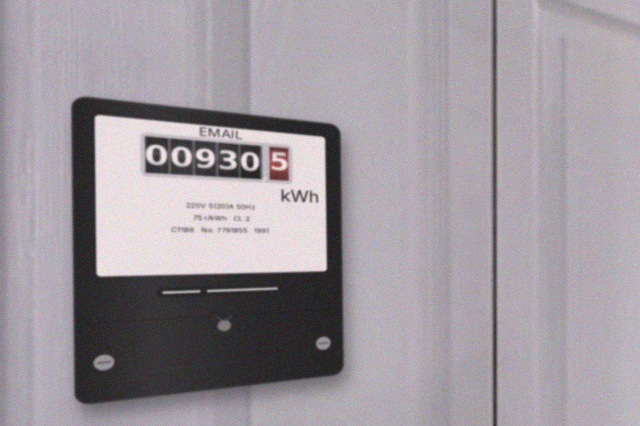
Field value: 930.5 kWh
